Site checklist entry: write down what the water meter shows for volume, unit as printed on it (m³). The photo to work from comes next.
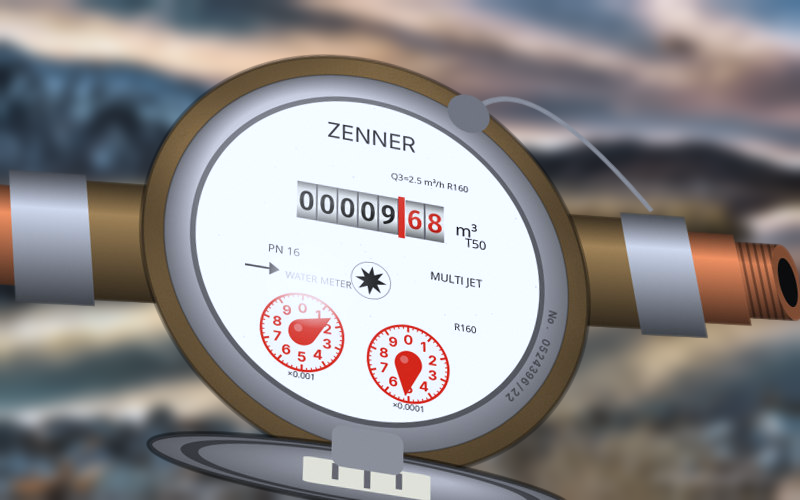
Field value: 9.6815 m³
